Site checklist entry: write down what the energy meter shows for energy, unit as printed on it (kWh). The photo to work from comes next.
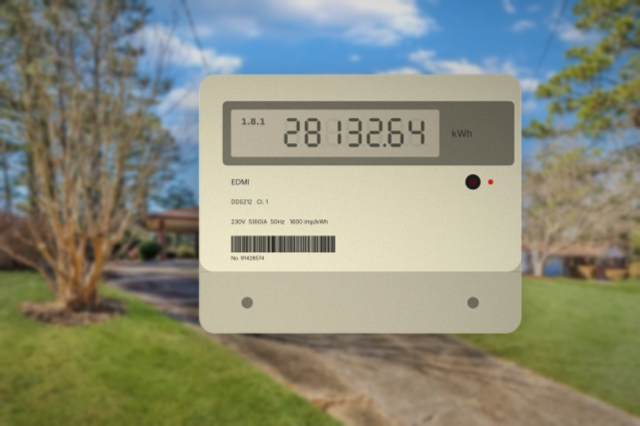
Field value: 28132.64 kWh
